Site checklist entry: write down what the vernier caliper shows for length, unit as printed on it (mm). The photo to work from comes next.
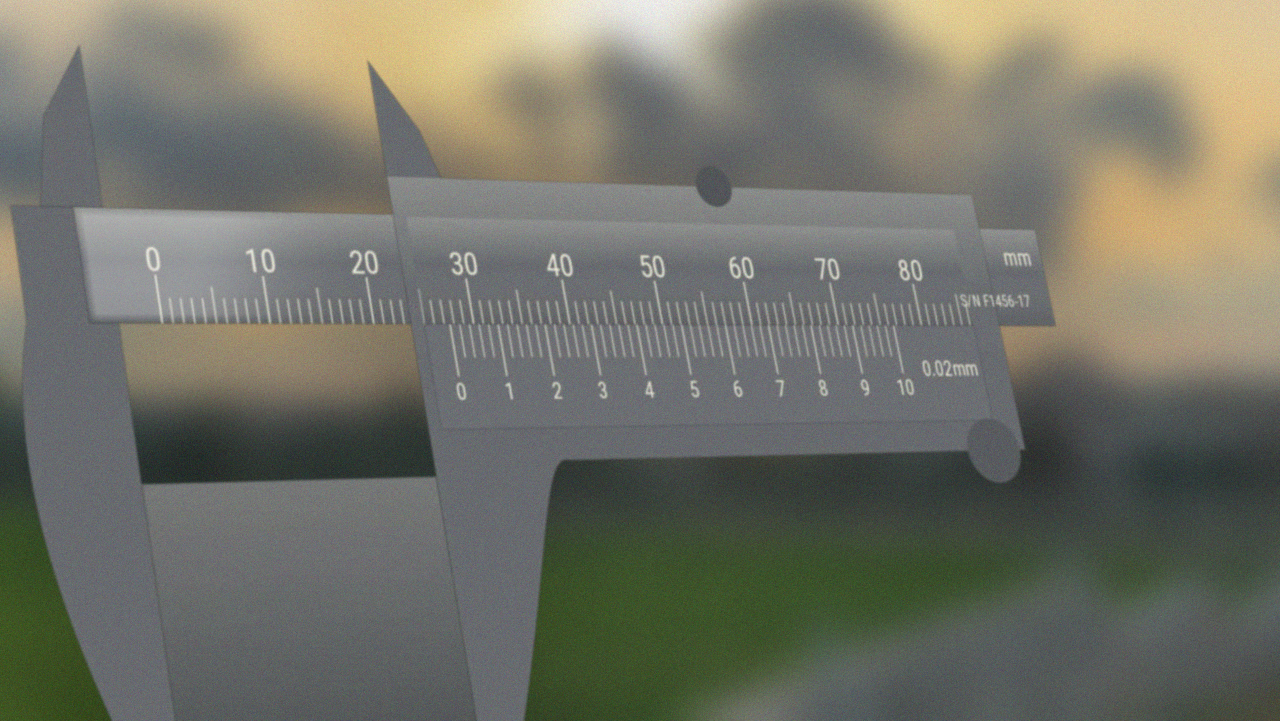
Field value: 27.6 mm
